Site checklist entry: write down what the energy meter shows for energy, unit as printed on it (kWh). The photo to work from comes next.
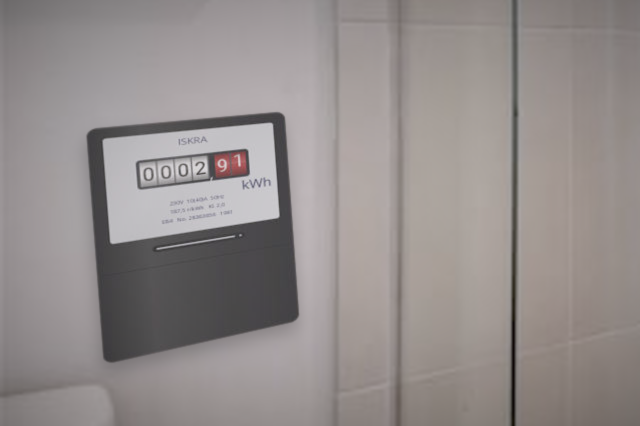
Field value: 2.91 kWh
